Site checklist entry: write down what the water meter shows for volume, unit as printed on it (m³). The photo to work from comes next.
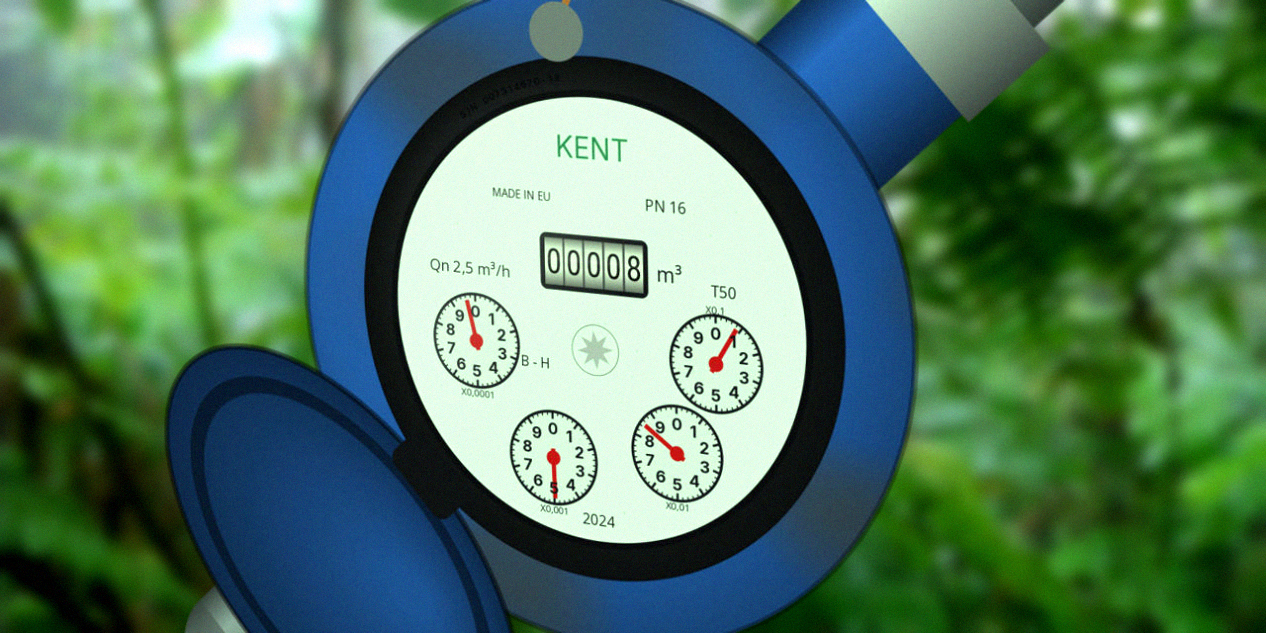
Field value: 8.0849 m³
